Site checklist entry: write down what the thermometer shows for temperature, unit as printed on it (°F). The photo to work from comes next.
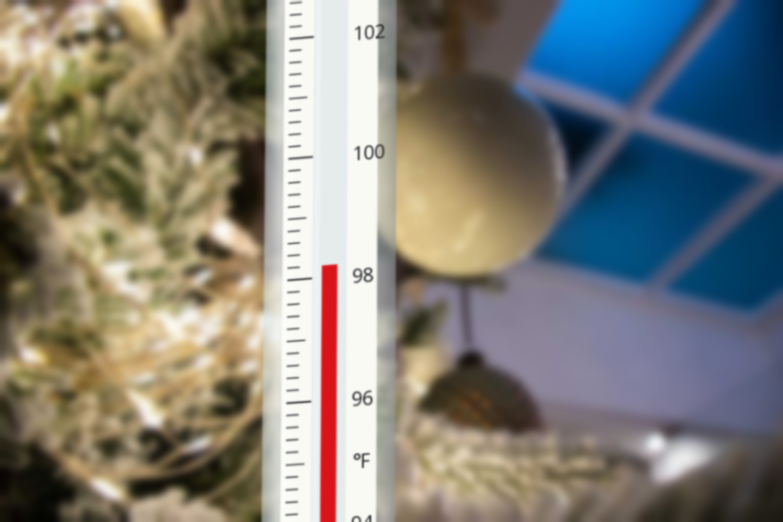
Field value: 98.2 °F
